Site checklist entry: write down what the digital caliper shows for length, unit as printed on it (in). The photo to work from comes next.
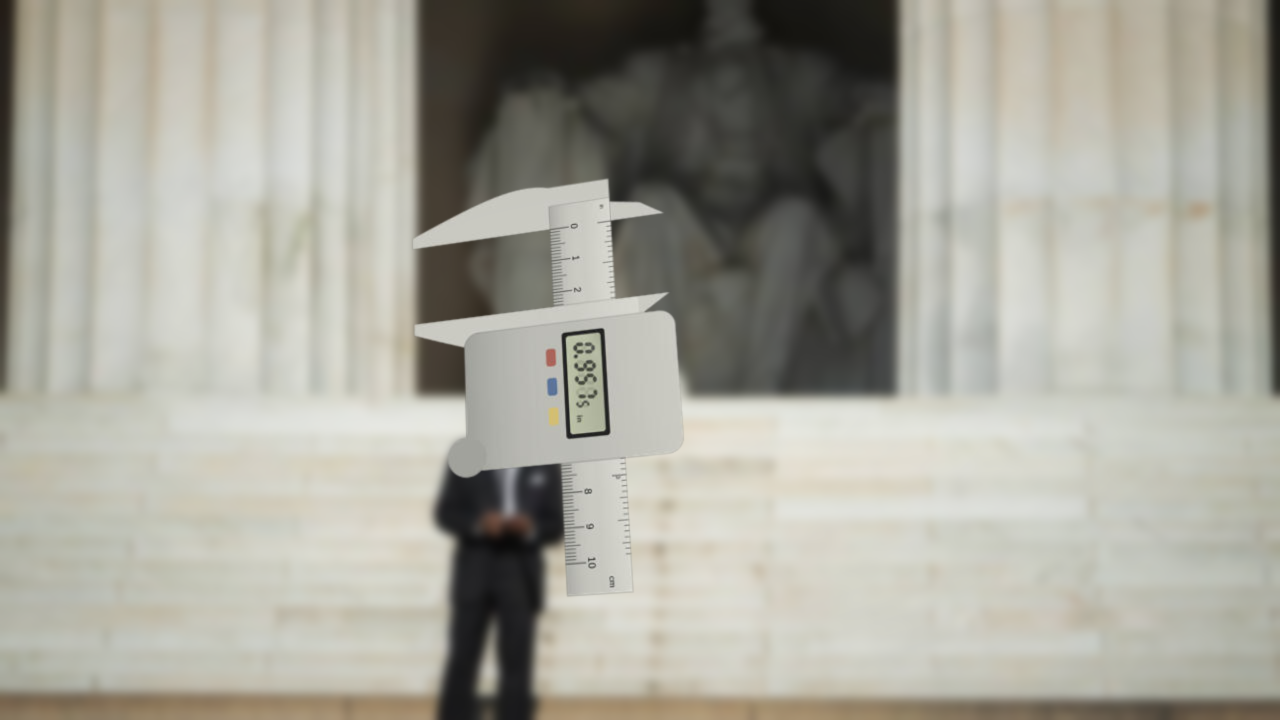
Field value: 0.9575 in
